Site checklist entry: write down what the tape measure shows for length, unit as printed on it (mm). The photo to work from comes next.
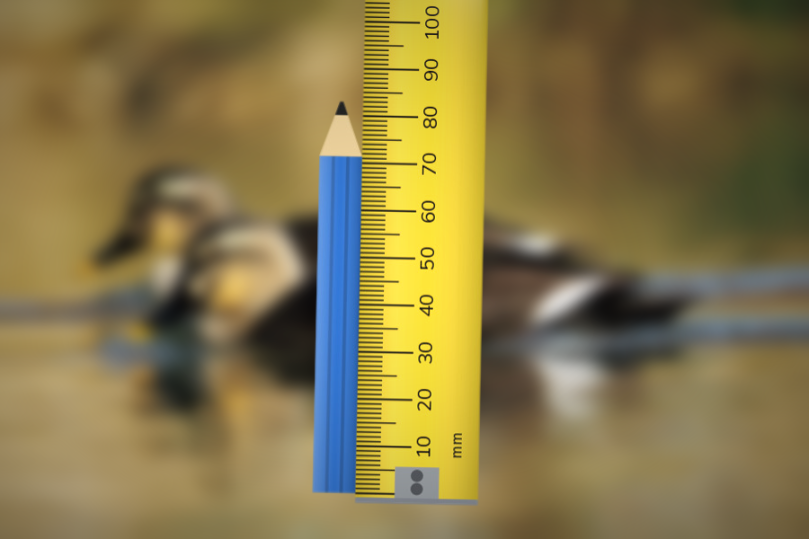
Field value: 83 mm
